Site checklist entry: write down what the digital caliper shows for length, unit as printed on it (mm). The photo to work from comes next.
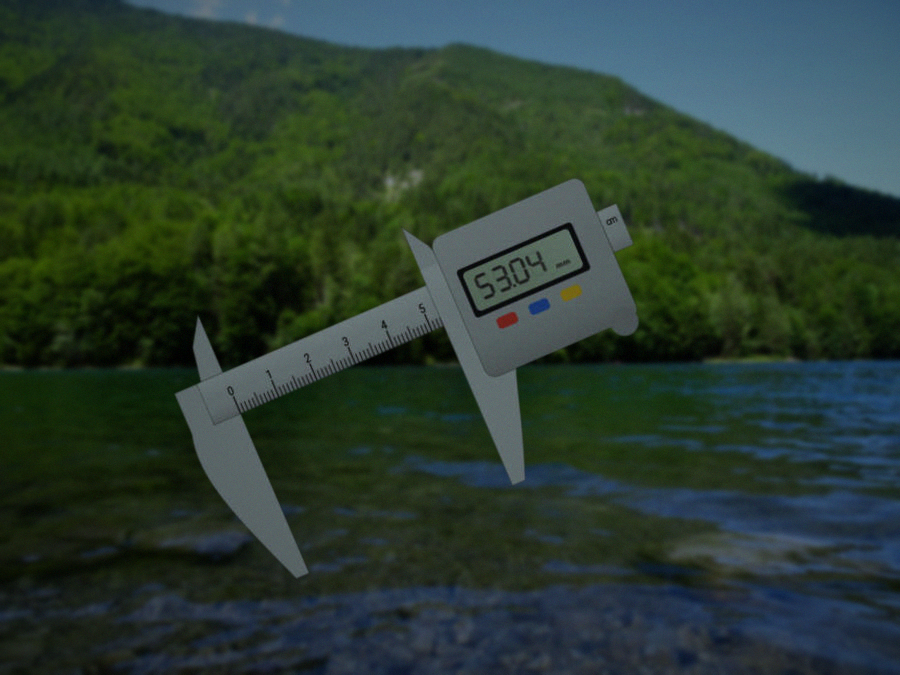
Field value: 53.04 mm
